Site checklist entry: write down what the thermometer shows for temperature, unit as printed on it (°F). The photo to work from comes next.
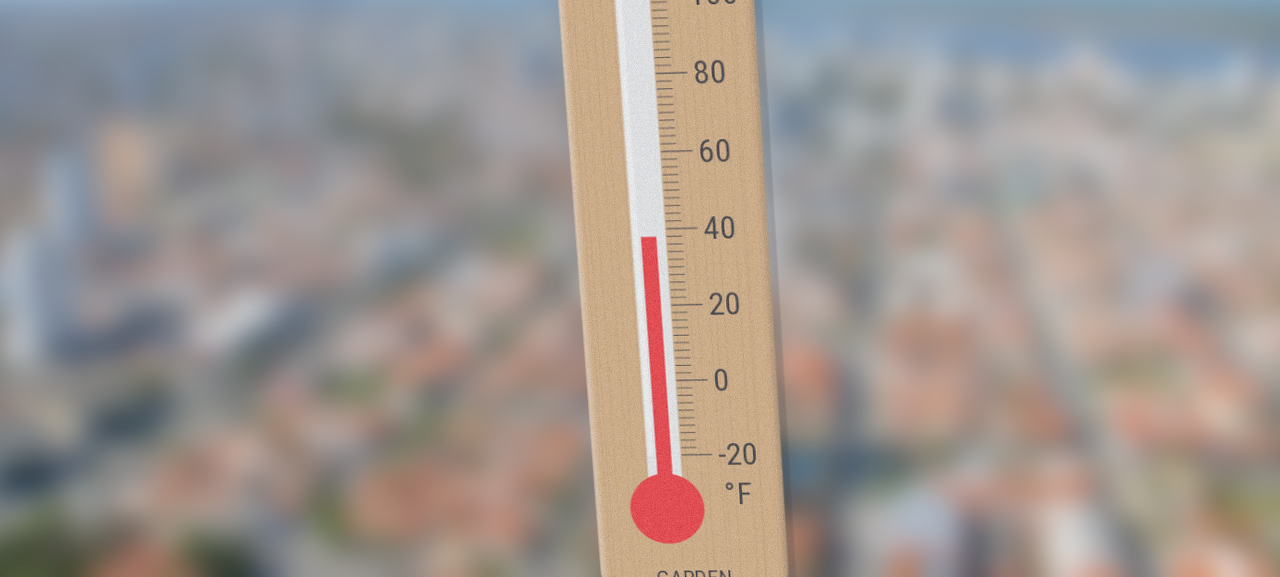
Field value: 38 °F
